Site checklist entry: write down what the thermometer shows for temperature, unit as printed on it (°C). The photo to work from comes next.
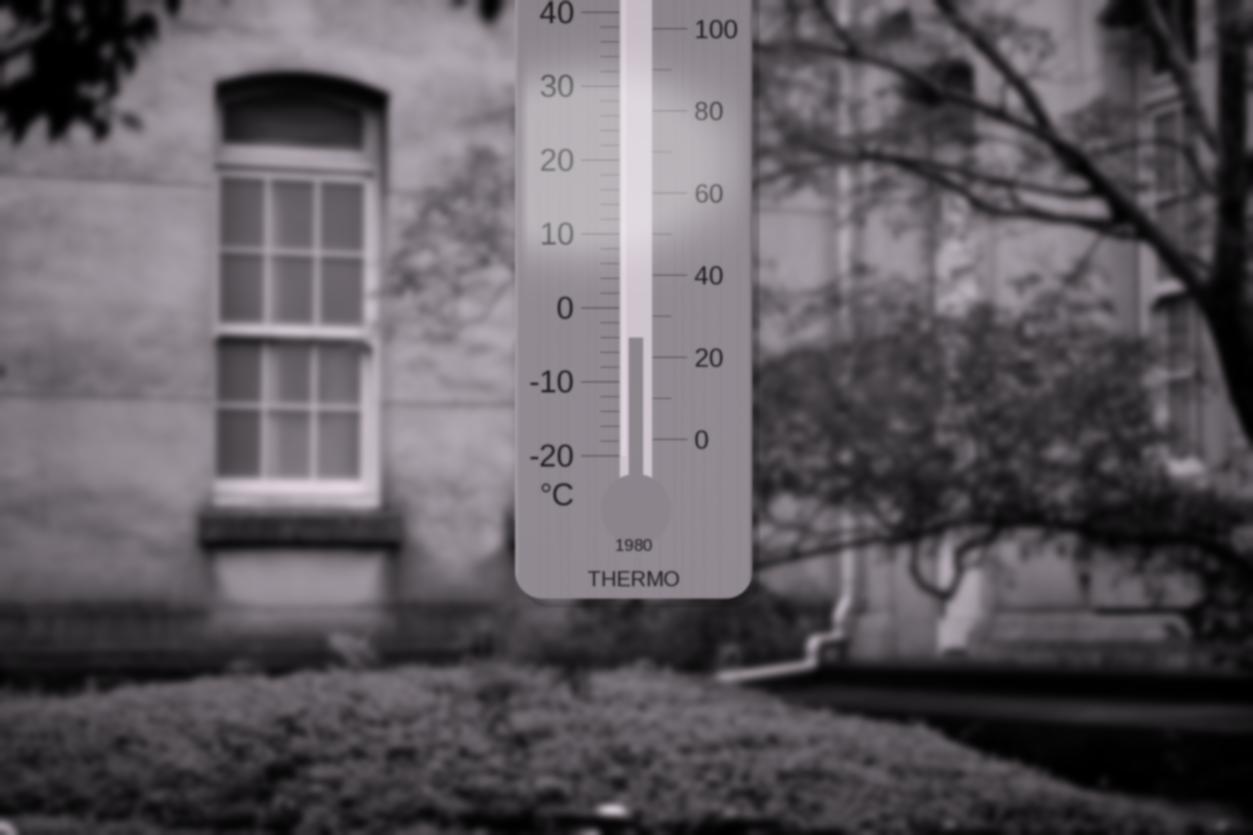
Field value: -4 °C
